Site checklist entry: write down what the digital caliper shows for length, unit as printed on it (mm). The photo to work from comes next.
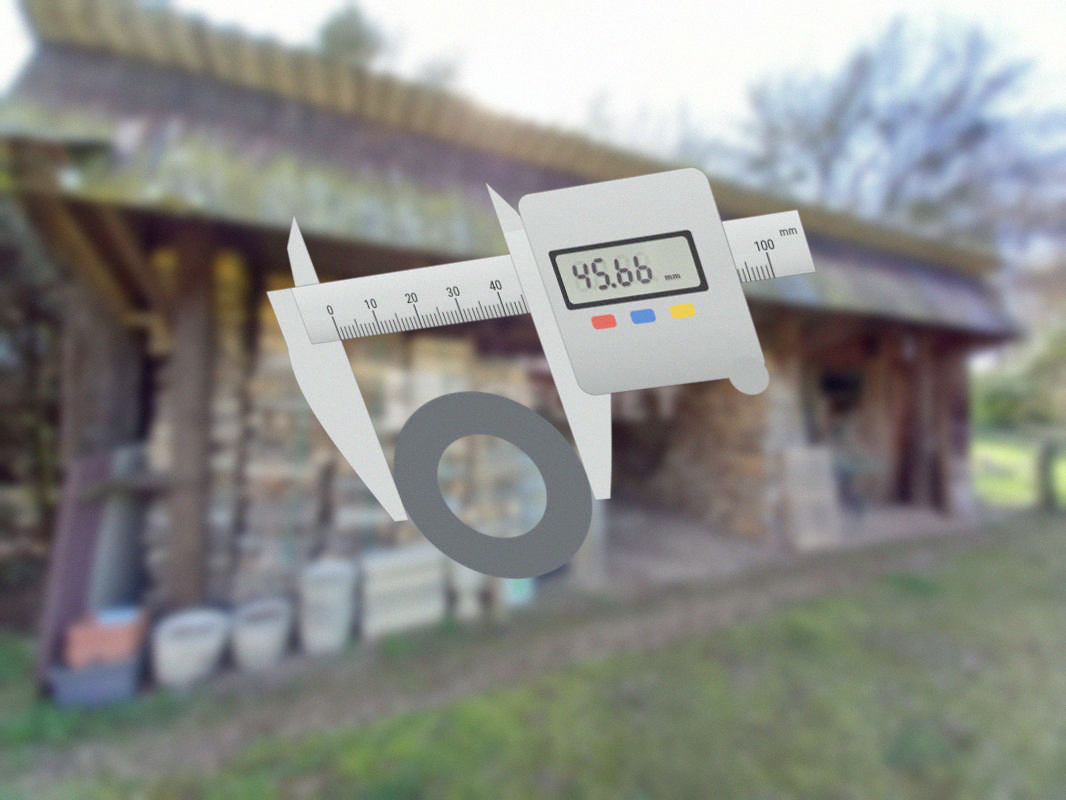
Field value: 45.66 mm
